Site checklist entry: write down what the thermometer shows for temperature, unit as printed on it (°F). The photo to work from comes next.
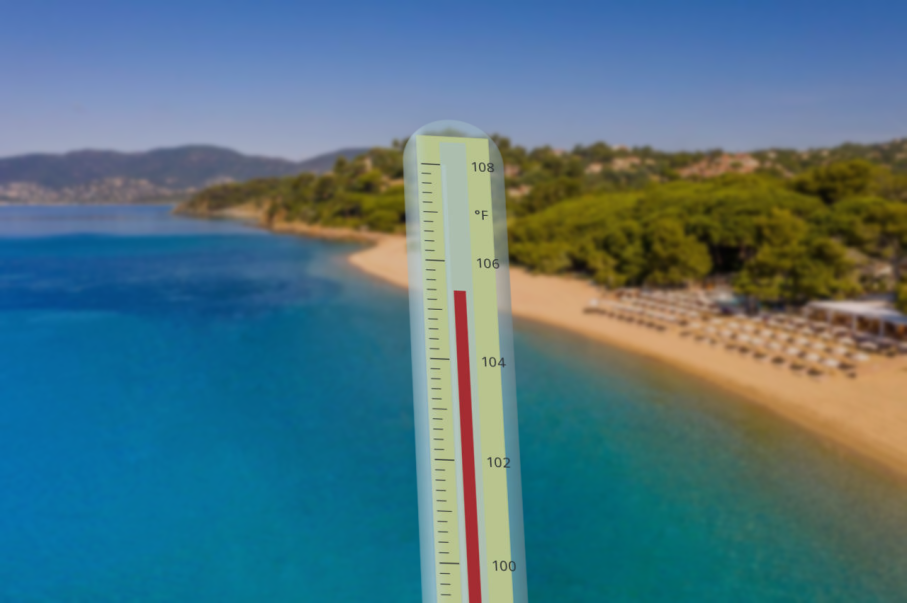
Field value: 105.4 °F
